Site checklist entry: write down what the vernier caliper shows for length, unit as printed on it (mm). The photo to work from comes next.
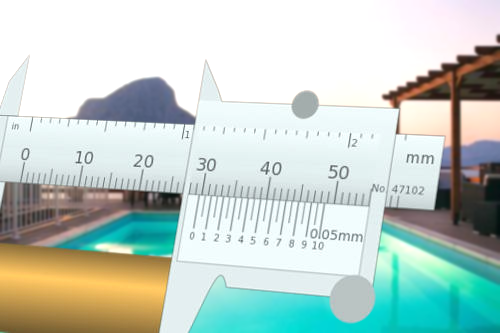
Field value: 29.6 mm
